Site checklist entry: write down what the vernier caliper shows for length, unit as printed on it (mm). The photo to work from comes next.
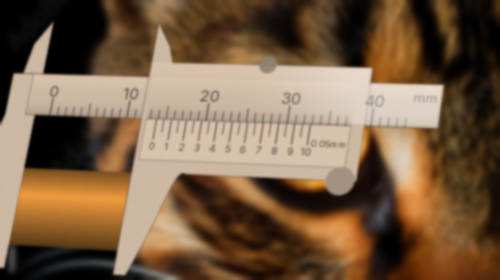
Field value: 13.8 mm
